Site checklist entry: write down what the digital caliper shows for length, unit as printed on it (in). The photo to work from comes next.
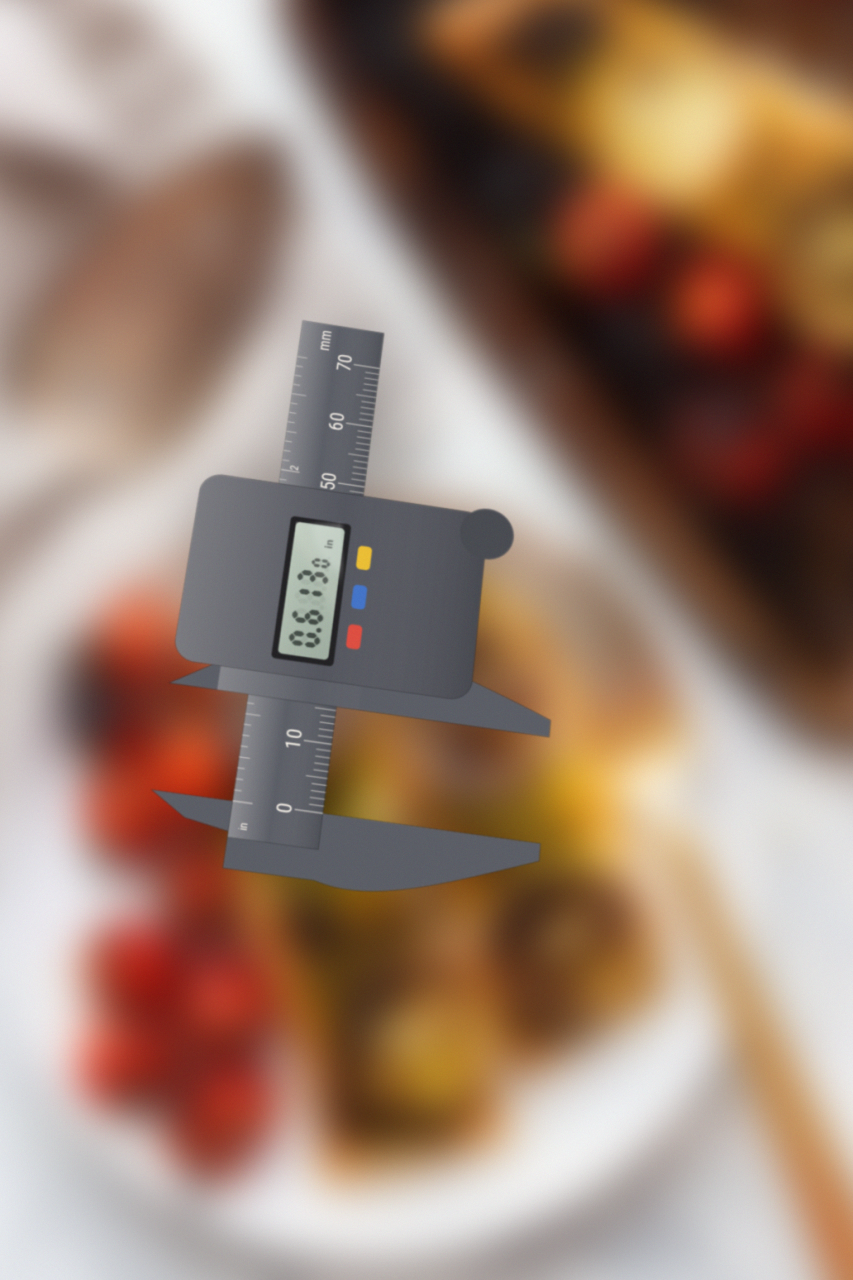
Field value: 0.6130 in
